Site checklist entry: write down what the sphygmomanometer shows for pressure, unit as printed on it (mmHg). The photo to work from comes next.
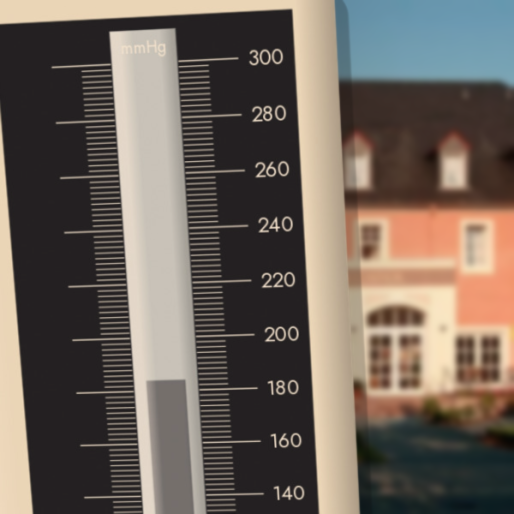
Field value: 184 mmHg
